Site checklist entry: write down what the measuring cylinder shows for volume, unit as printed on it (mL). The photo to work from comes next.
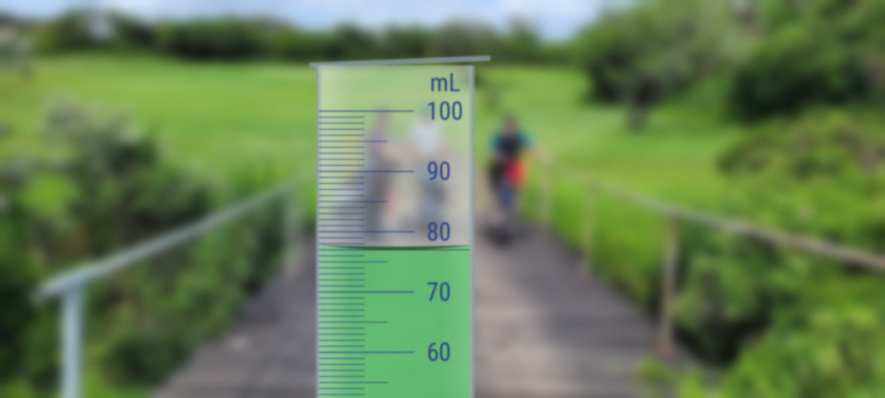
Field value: 77 mL
